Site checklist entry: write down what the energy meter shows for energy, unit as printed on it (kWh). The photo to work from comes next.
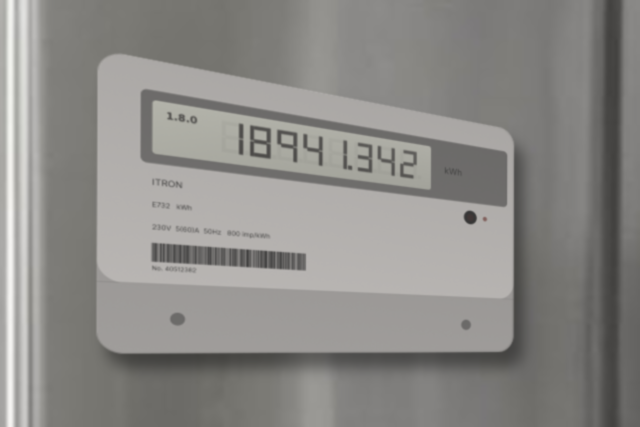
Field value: 18941.342 kWh
